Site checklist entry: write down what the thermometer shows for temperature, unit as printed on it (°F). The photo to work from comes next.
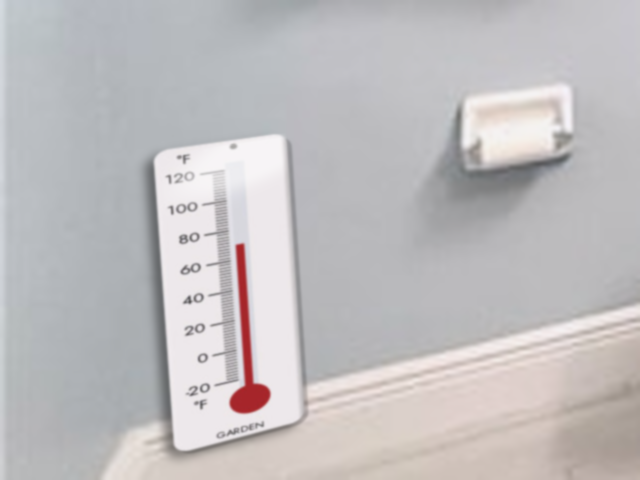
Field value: 70 °F
